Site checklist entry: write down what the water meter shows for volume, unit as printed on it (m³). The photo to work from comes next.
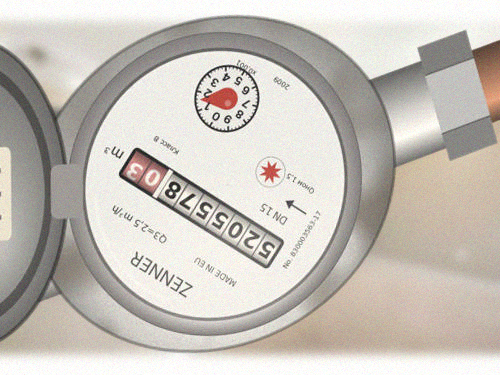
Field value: 5205578.031 m³
